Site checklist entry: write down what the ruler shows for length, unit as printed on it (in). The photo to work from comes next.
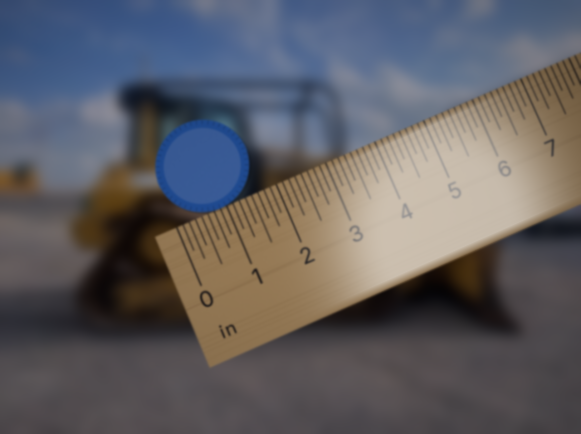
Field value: 1.75 in
